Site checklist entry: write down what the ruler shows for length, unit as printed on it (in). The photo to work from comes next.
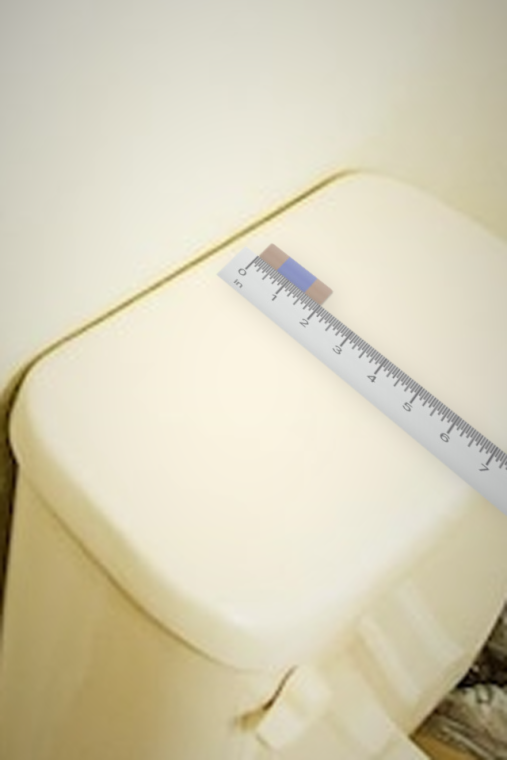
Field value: 2 in
